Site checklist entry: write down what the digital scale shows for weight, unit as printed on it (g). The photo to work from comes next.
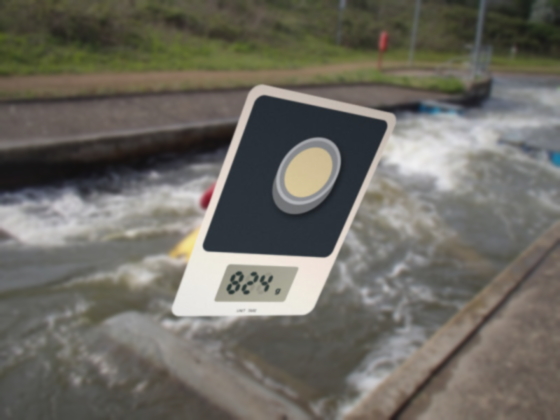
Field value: 824 g
